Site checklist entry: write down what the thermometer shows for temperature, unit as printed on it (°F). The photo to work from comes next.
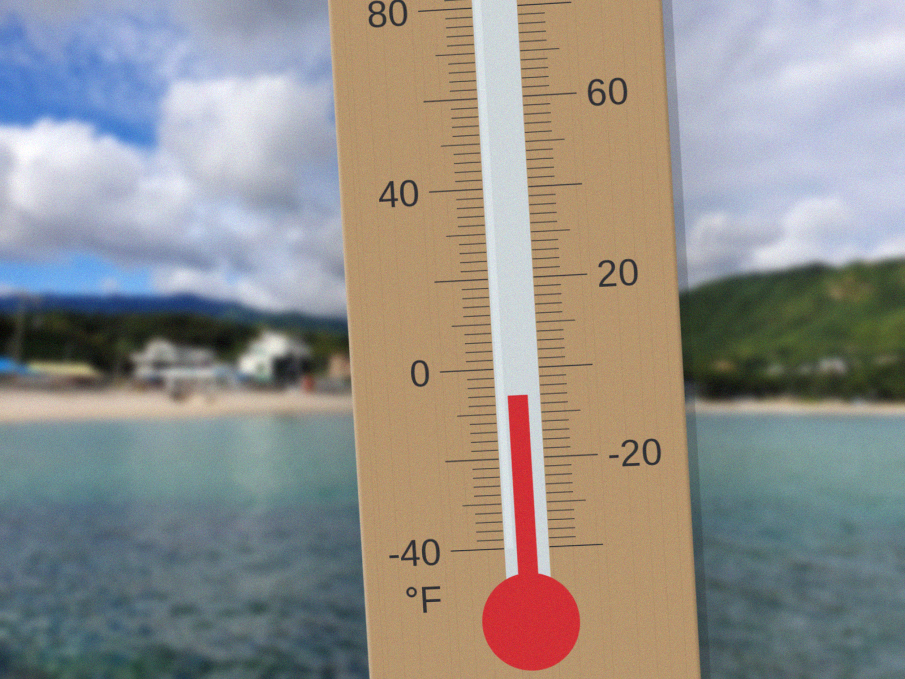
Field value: -6 °F
